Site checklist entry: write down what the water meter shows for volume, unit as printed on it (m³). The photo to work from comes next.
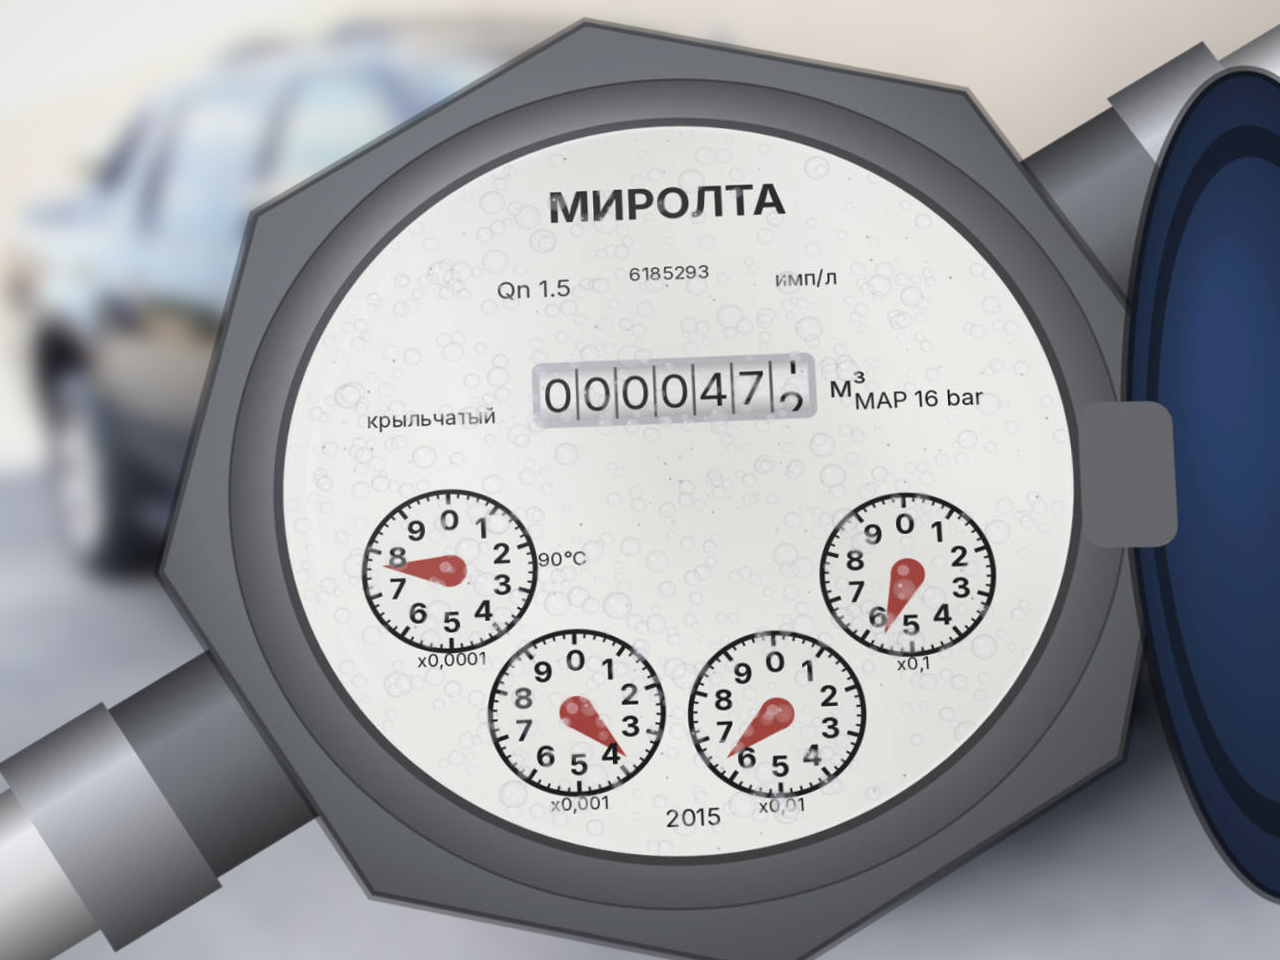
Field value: 471.5637 m³
